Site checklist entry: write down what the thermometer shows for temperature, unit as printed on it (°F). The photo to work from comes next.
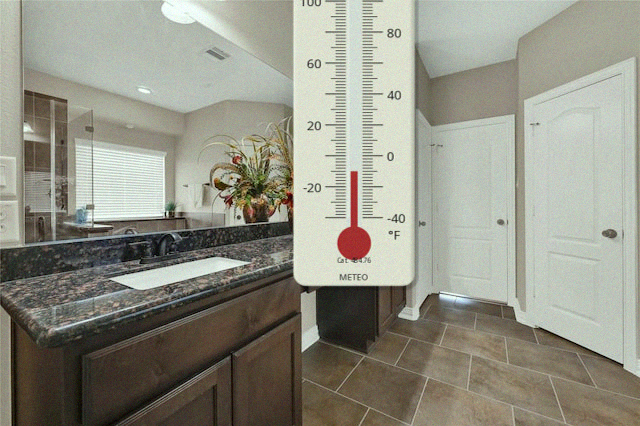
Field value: -10 °F
